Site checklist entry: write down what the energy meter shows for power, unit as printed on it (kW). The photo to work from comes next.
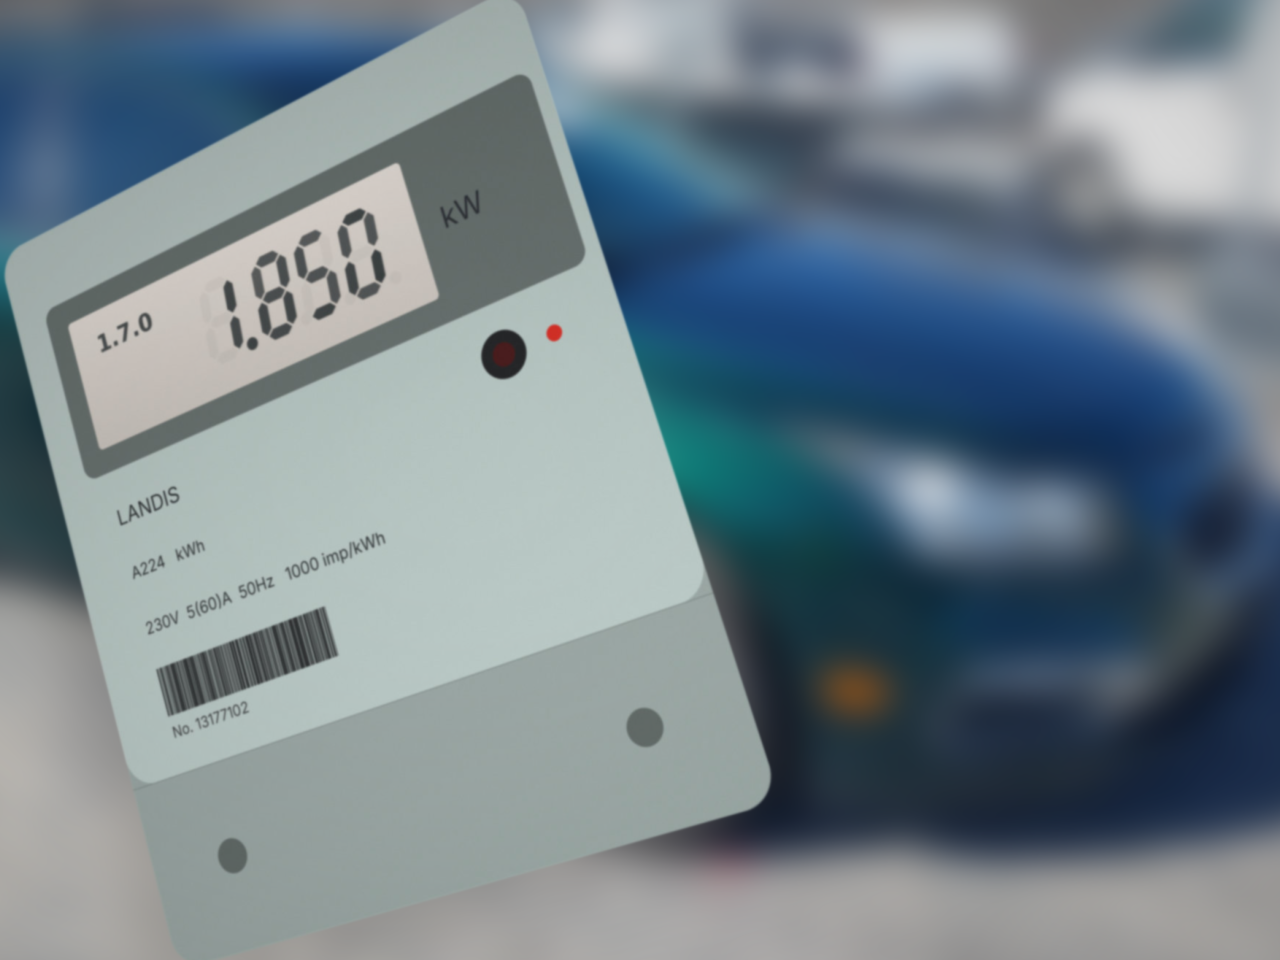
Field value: 1.850 kW
